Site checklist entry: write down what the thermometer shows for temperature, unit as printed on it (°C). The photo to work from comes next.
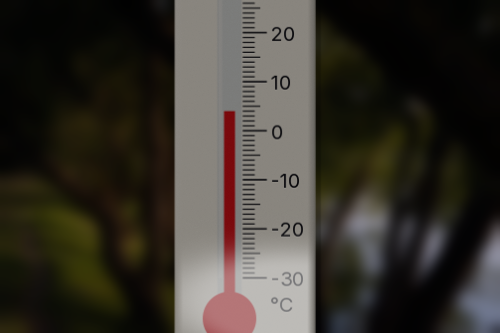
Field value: 4 °C
